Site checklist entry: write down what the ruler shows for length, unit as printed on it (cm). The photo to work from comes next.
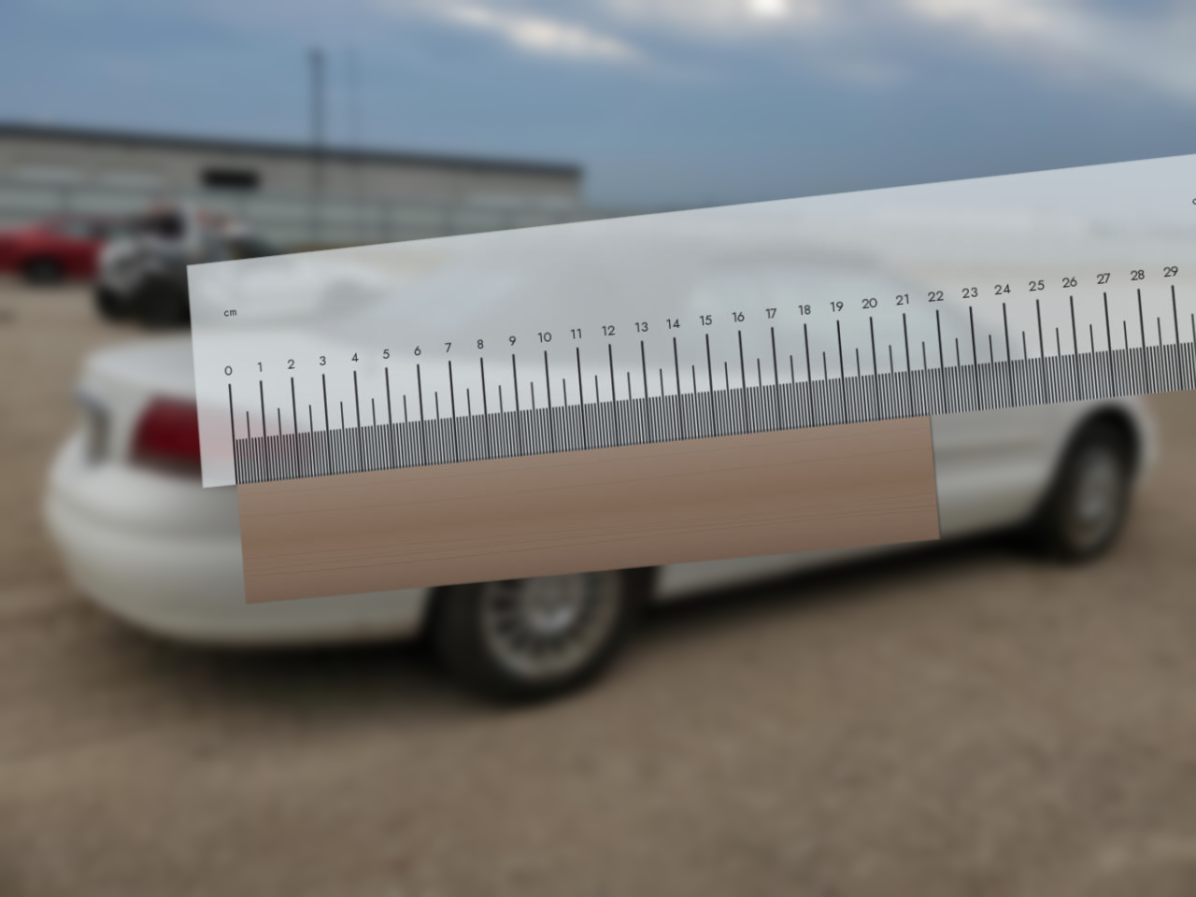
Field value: 21.5 cm
